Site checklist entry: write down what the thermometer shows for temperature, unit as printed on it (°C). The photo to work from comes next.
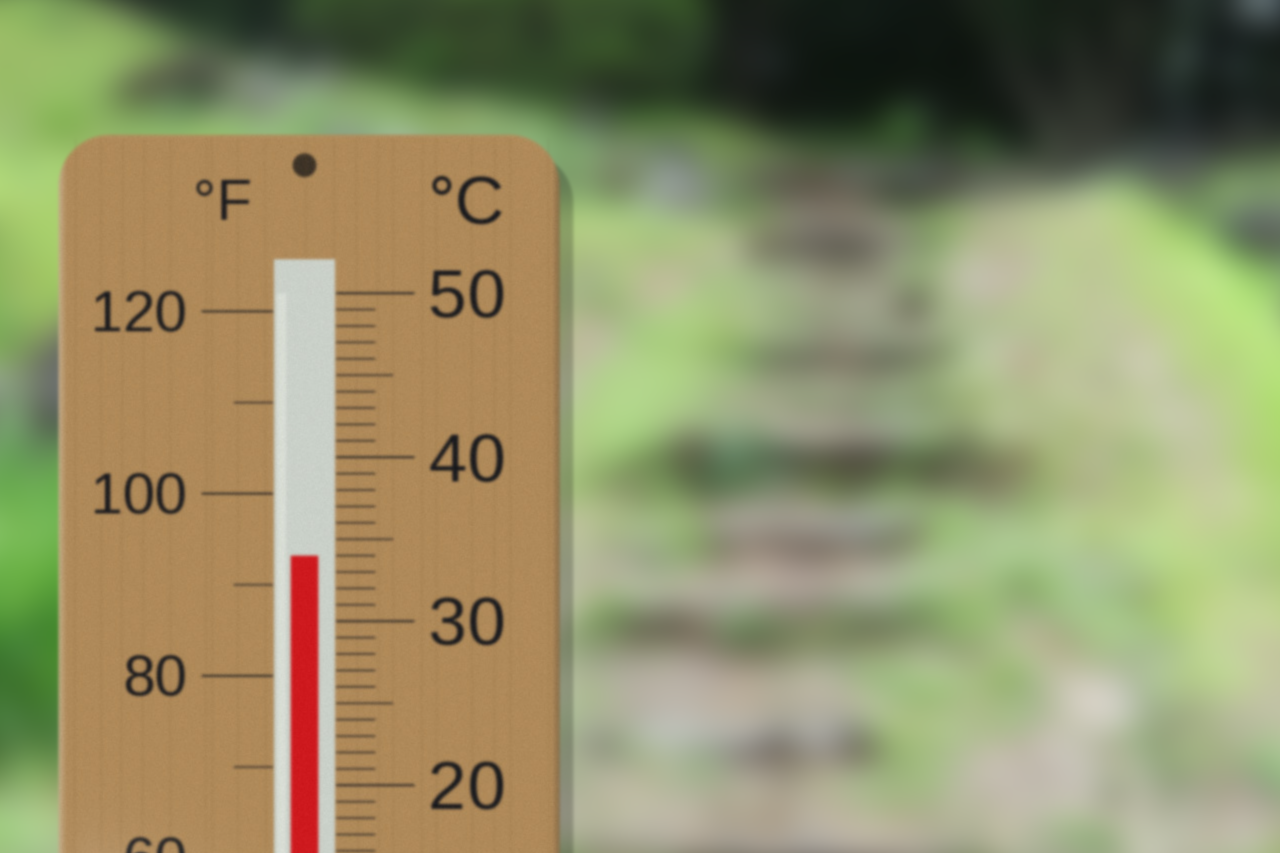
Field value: 34 °C
